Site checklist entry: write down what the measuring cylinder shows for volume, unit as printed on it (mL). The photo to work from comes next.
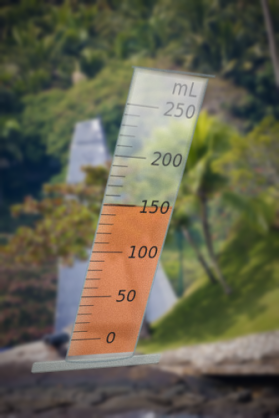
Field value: 150 mL
